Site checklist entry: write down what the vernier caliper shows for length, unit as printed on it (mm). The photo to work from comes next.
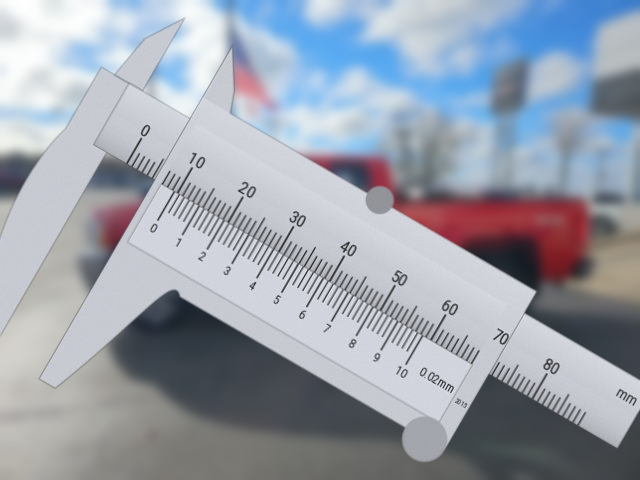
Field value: 9.4 mm
